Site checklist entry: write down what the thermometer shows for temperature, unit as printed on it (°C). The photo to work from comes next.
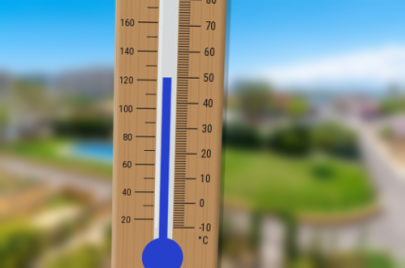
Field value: 50 °C
